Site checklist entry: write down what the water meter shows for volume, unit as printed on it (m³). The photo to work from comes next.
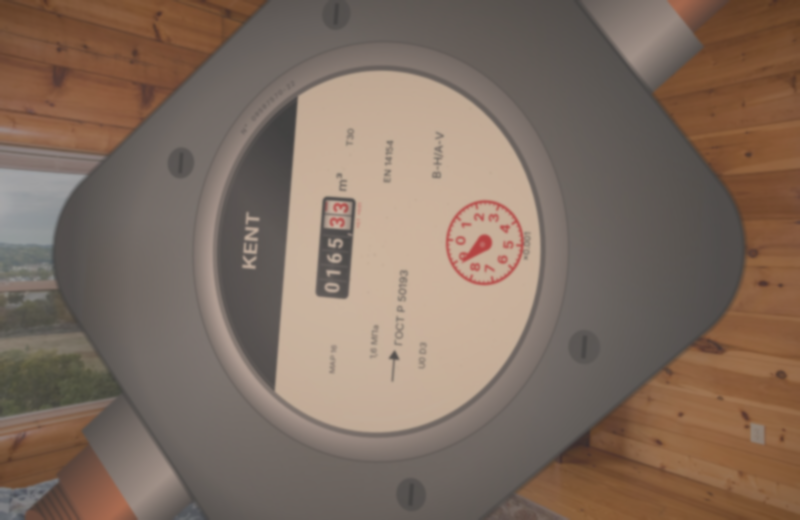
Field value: 165.328 m³
